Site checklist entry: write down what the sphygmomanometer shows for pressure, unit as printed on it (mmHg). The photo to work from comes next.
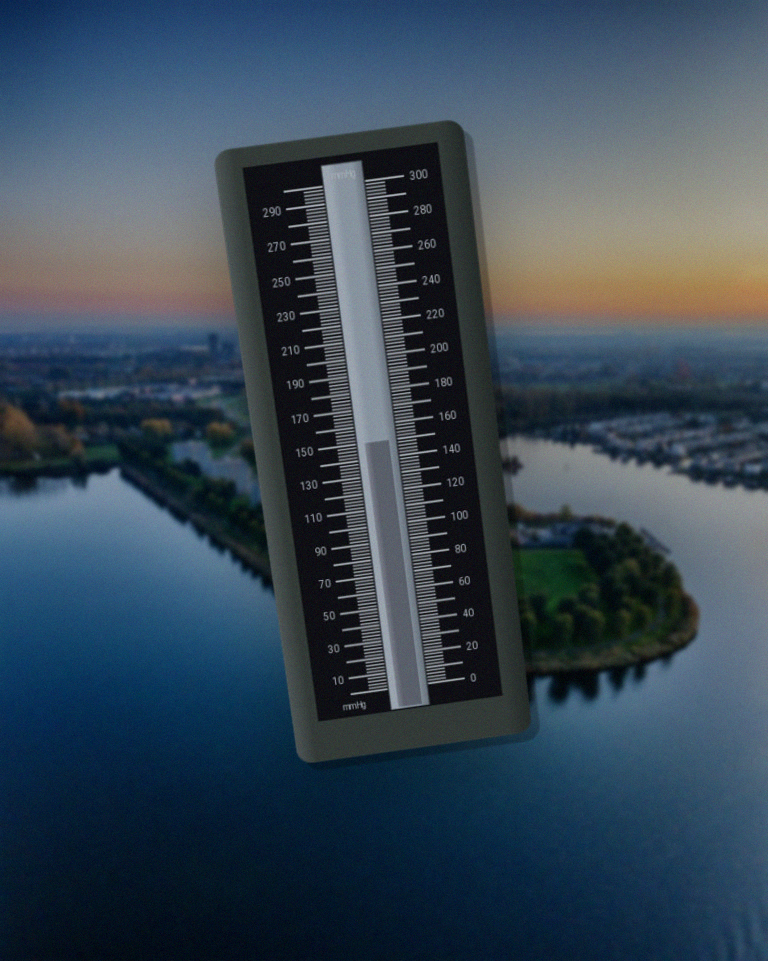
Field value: 150 mmHg
